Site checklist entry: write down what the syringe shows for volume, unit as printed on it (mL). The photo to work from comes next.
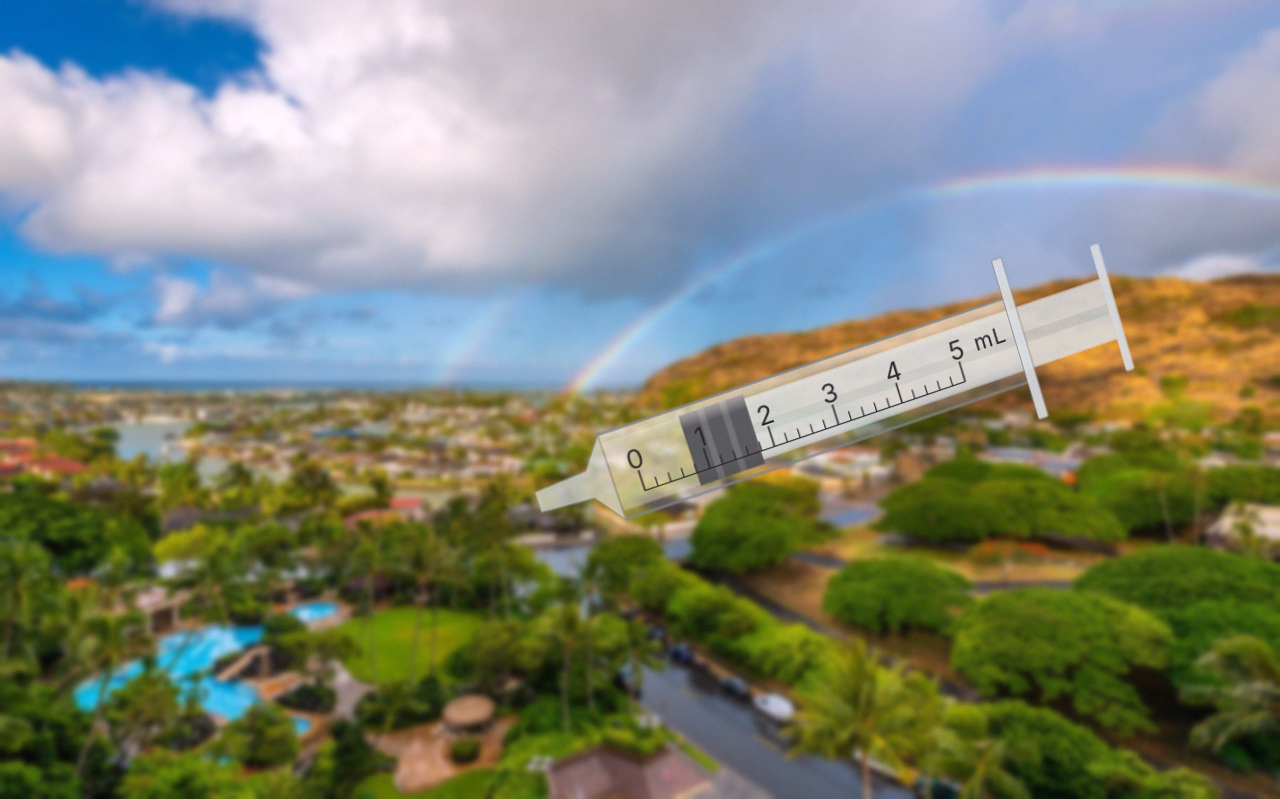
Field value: 0.8 mL
